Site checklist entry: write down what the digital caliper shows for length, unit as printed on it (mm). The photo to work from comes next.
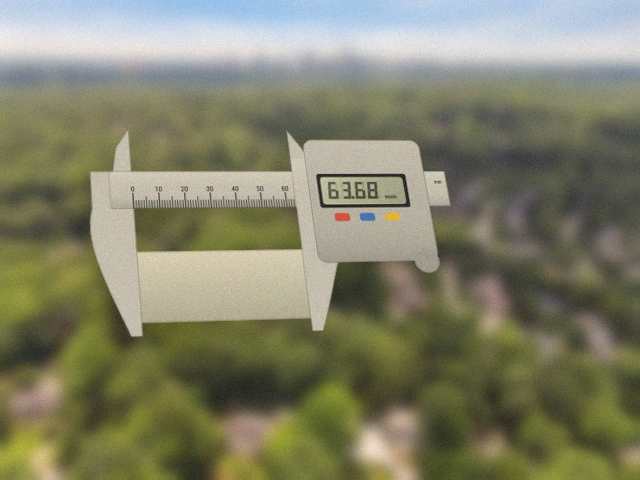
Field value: 63.68 mm
